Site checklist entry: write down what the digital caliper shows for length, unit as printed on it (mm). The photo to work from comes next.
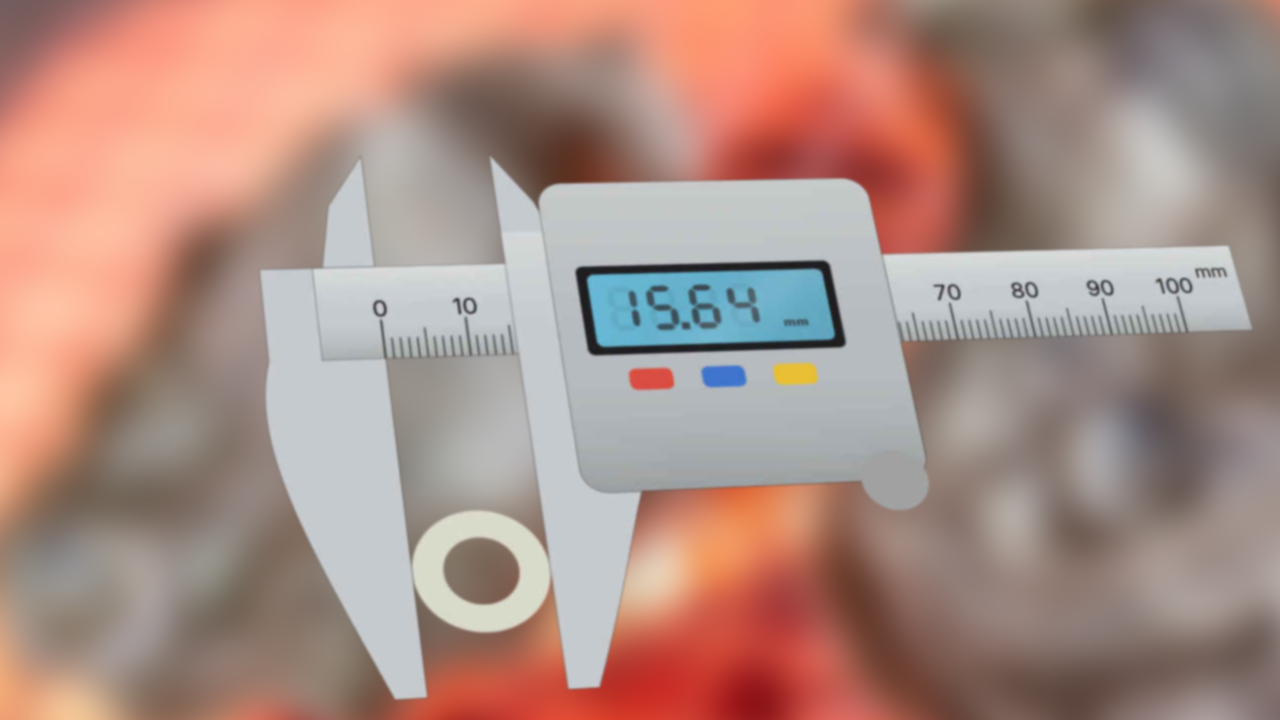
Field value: 15.64 mm
